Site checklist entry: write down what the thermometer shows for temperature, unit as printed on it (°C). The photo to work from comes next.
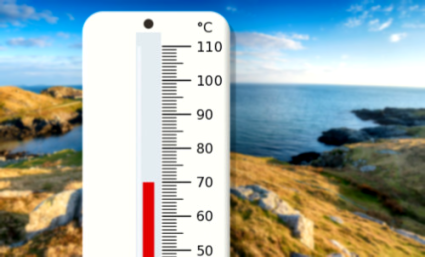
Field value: 70 °C
